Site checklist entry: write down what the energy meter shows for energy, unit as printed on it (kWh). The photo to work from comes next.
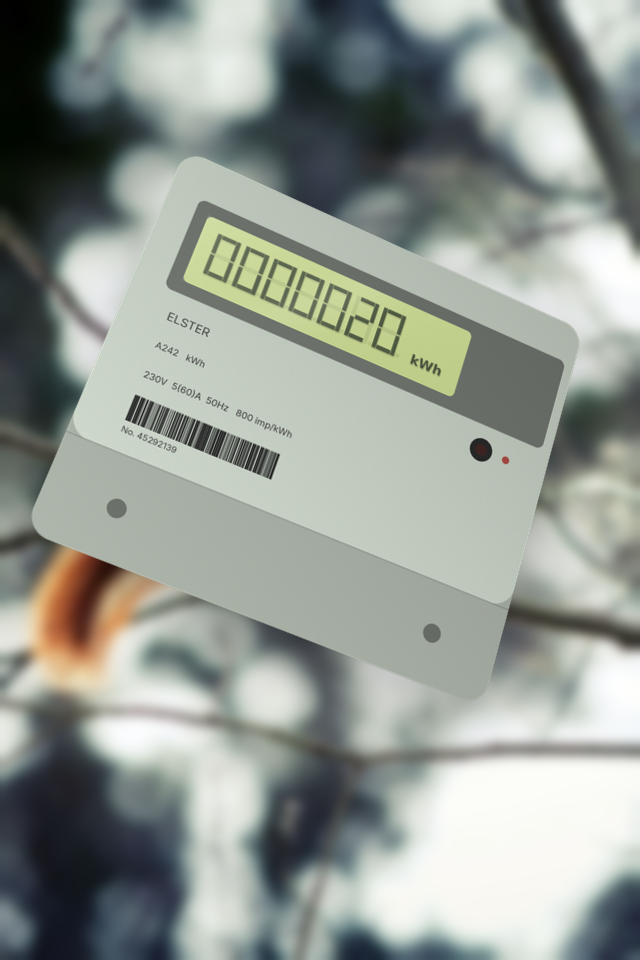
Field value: 20 kWh
